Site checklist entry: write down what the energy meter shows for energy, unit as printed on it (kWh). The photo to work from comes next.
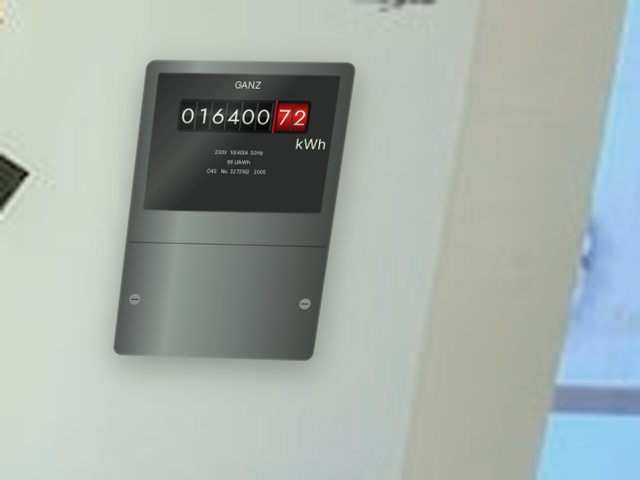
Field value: 16400.72 kWh
